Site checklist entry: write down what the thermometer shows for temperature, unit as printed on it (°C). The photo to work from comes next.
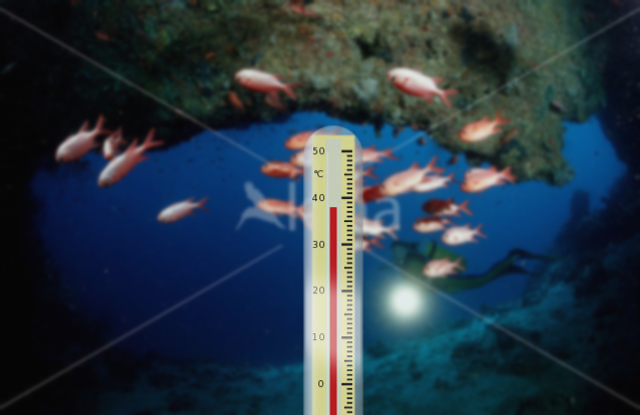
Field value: 38 °C
